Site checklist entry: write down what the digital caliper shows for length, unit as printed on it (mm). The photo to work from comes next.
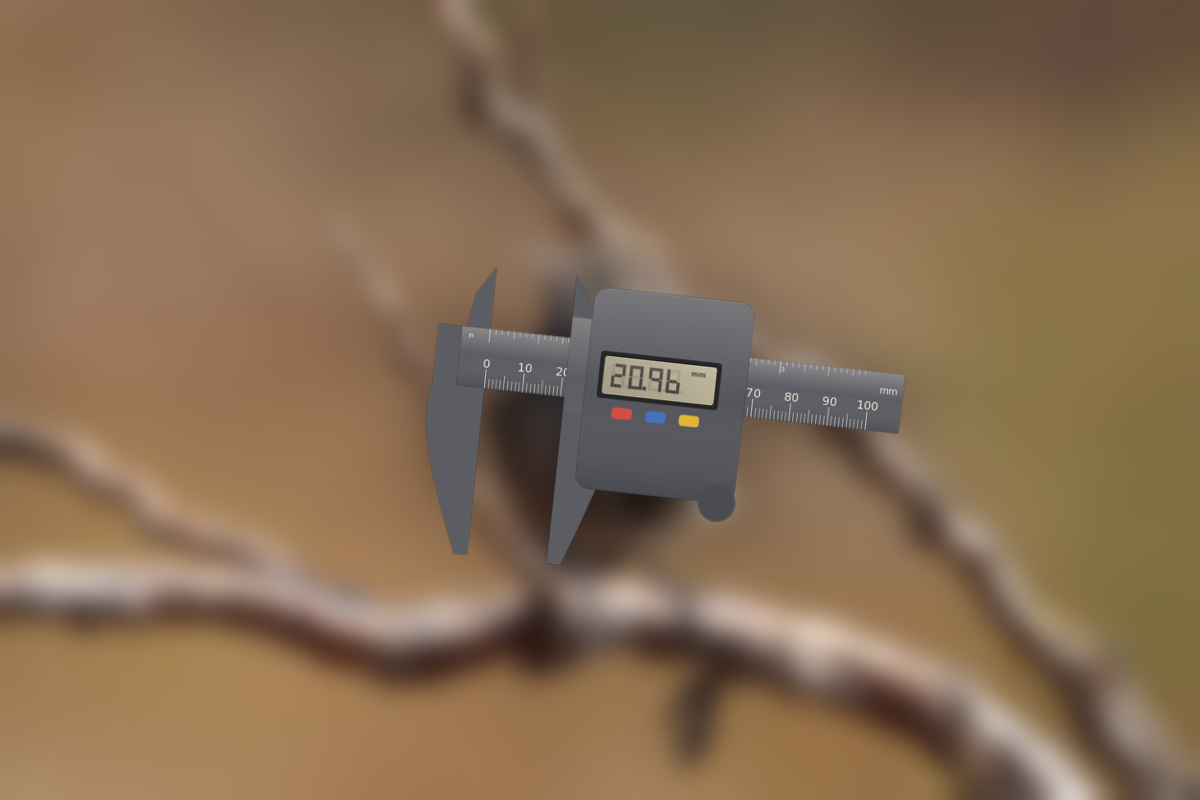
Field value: 20.96 mm
